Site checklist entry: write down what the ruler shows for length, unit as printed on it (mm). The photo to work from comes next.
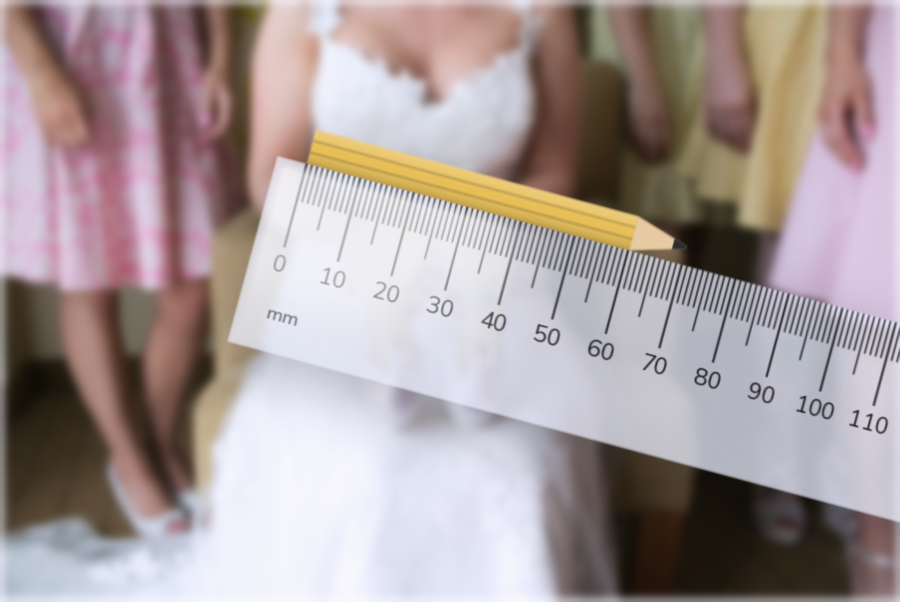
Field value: 70 mm
